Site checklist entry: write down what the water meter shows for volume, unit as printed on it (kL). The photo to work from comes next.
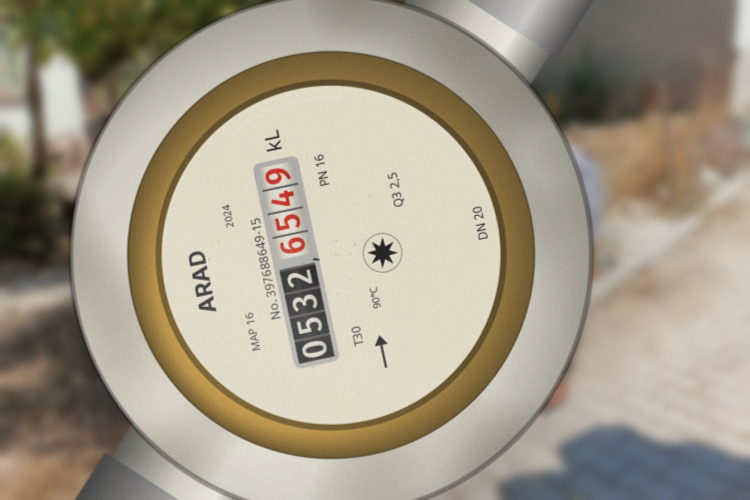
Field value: 532.6549 kL
